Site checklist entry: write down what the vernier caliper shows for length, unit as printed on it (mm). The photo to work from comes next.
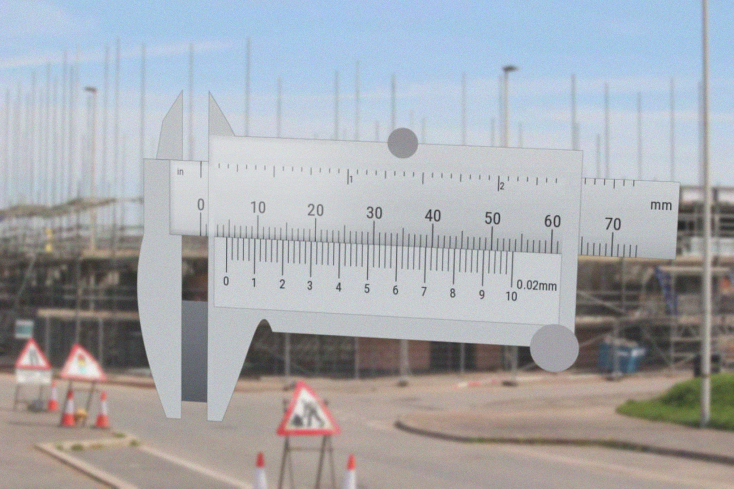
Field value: 4.6 mm
